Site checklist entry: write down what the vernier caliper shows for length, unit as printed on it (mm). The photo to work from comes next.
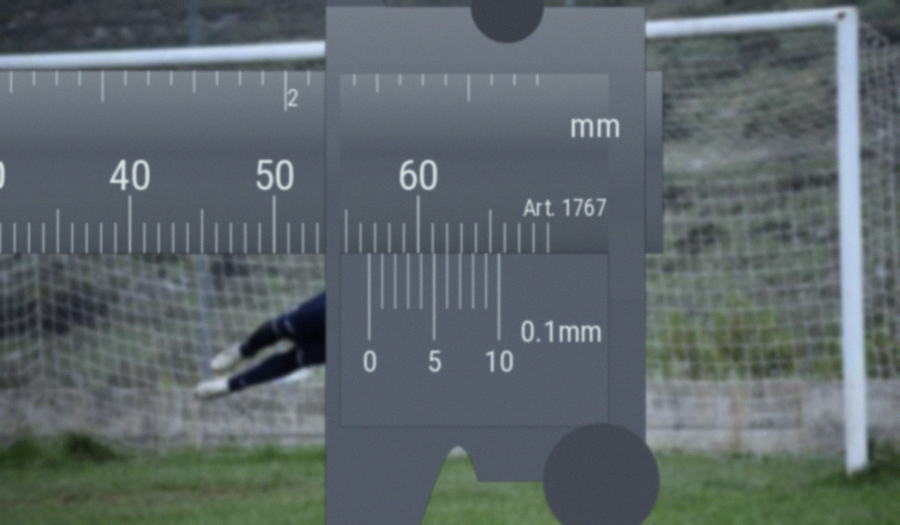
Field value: 56.6 mm
